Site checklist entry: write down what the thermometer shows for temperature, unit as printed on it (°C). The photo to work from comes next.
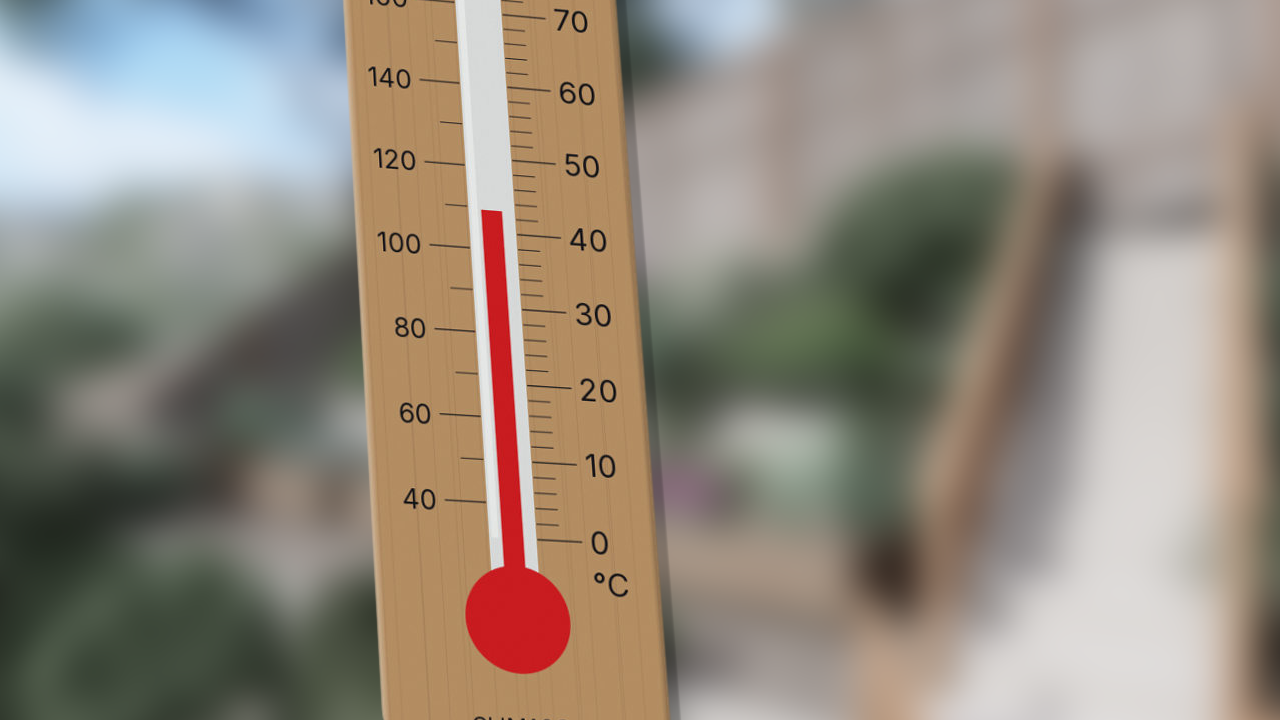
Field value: 43 °C
